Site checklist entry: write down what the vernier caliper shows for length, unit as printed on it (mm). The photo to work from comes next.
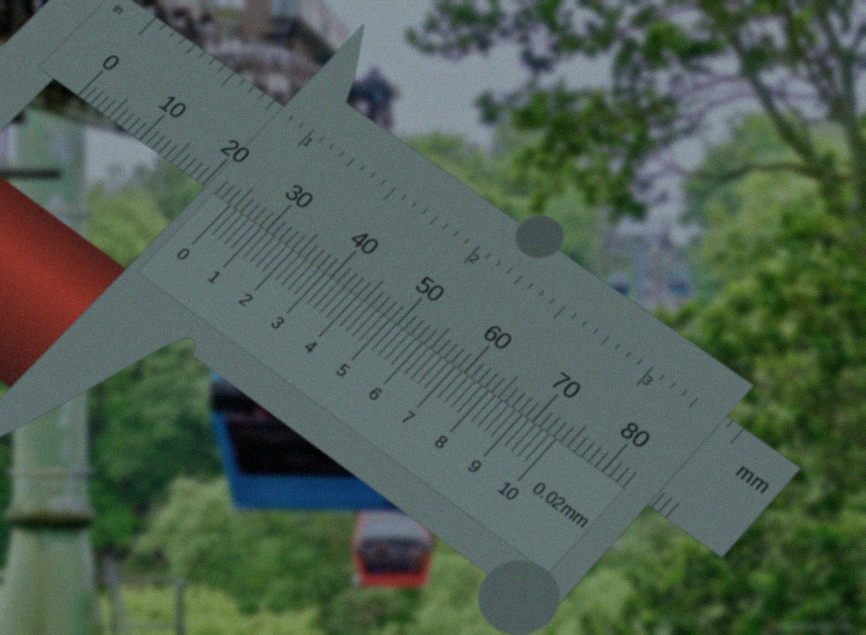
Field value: 24.4 mm
